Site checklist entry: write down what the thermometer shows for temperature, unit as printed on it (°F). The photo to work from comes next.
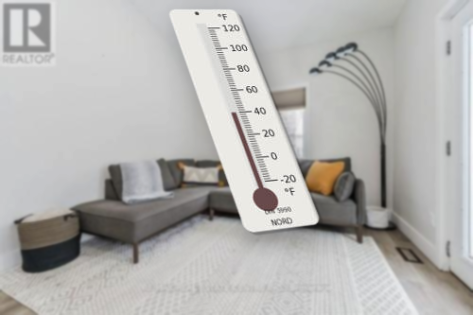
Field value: 40 °F
